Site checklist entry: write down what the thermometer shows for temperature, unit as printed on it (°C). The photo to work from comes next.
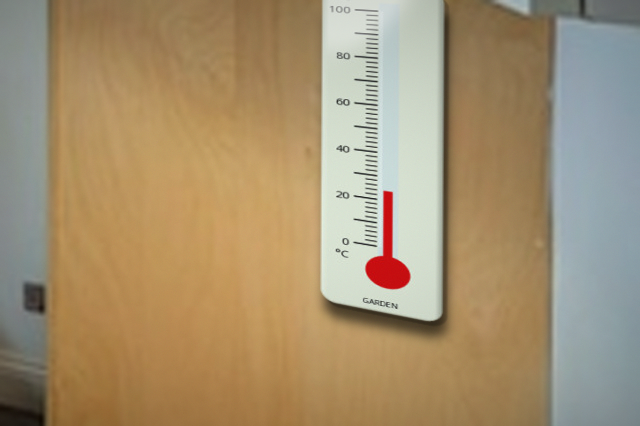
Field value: 24 °C
